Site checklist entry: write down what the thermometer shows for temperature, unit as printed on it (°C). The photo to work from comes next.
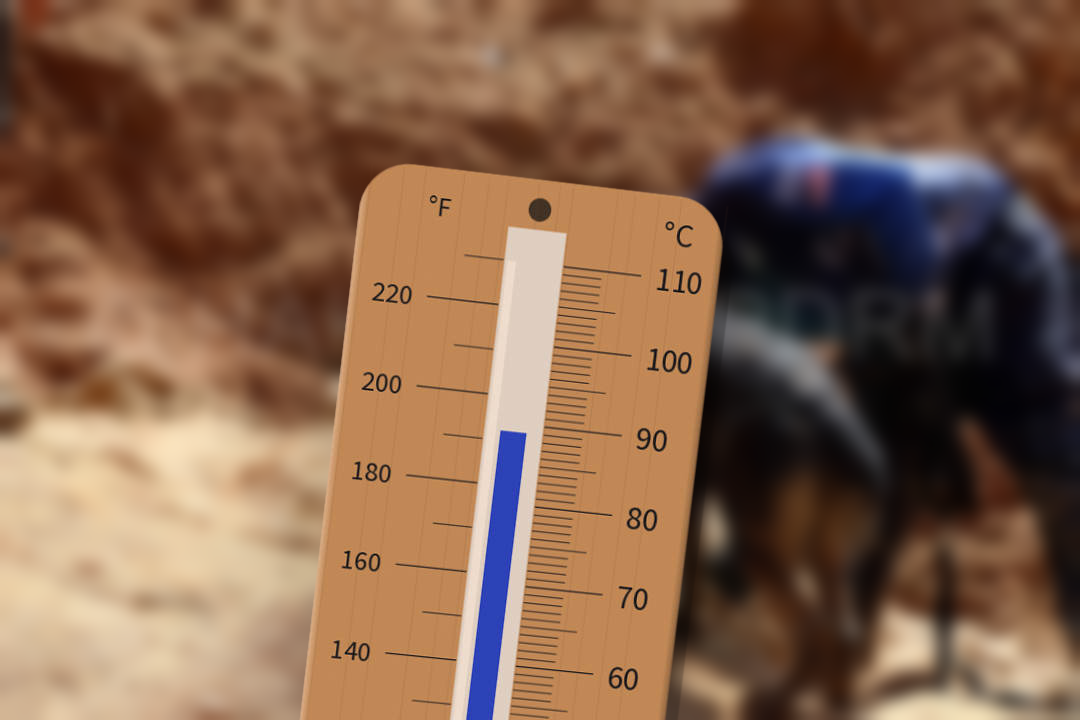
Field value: 89 °C
